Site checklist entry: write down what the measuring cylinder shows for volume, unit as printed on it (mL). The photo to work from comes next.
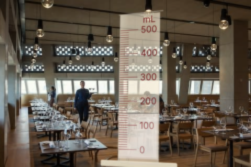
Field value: 150 mL
